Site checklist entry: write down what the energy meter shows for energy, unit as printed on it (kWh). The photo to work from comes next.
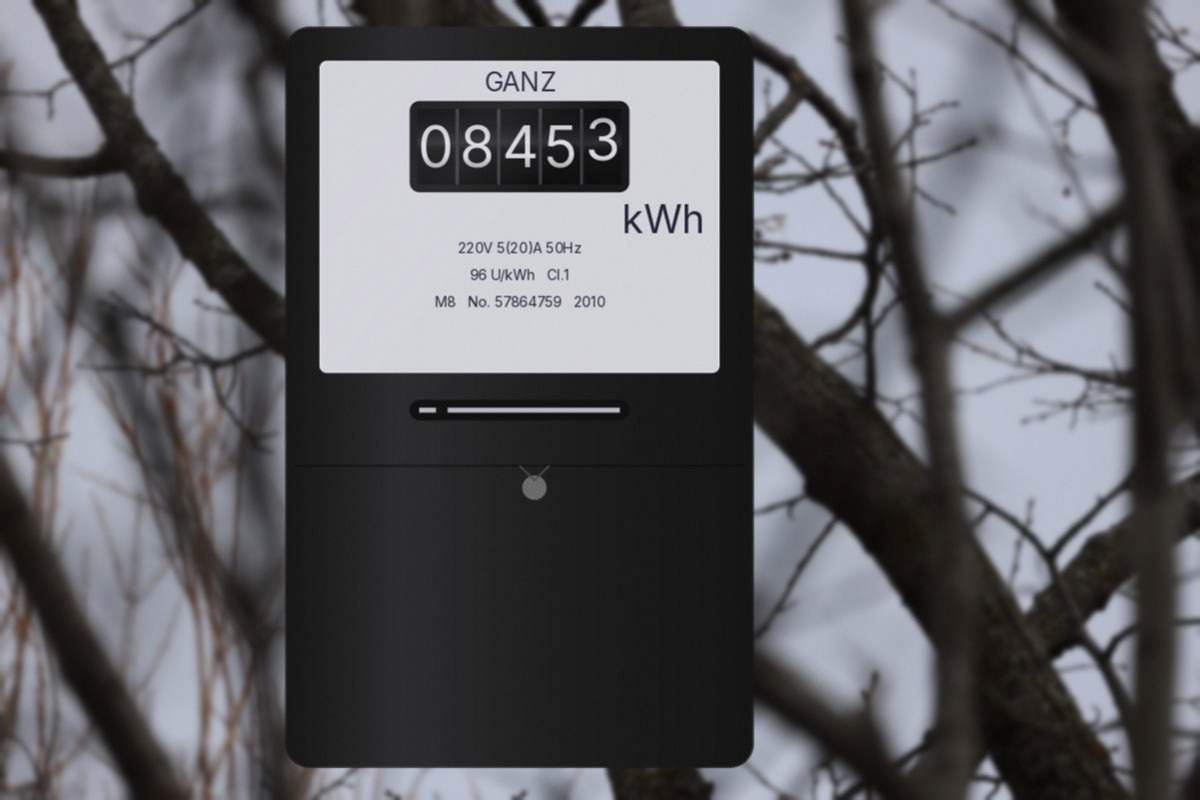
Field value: 8453 kWh
